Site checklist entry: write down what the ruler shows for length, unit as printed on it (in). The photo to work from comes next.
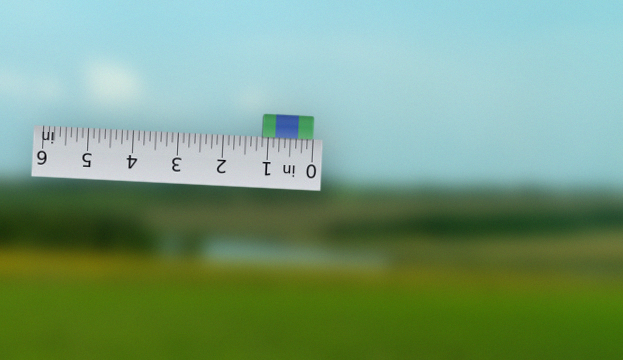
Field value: 1.125 in
